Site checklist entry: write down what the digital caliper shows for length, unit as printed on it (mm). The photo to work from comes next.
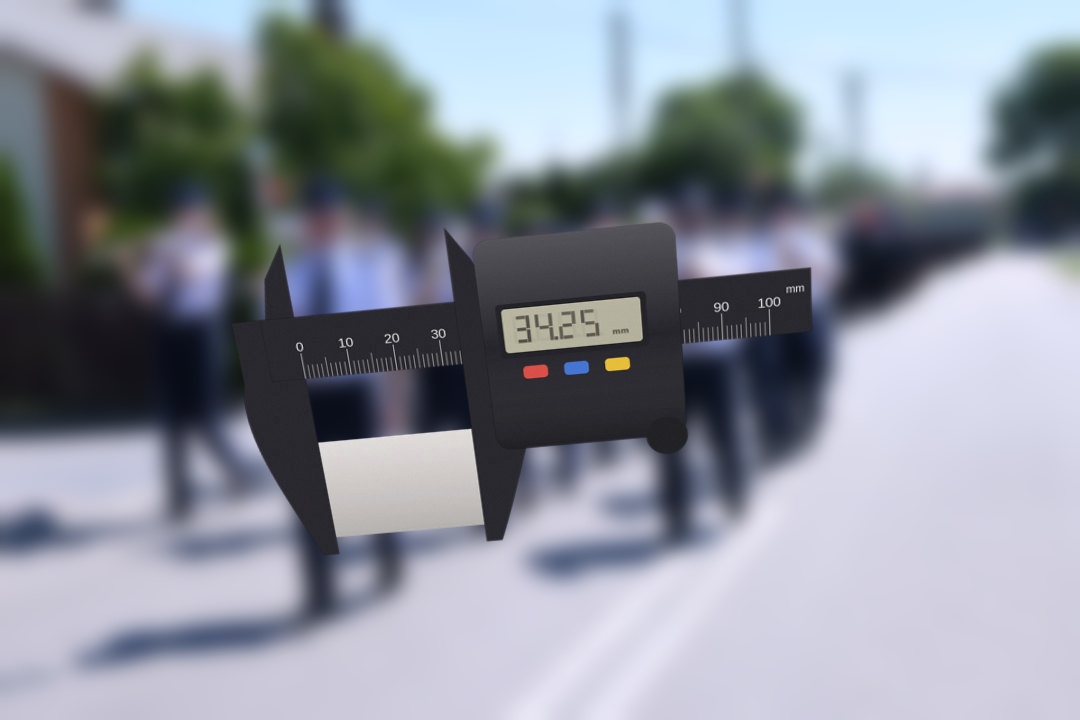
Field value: 34.25 mm
